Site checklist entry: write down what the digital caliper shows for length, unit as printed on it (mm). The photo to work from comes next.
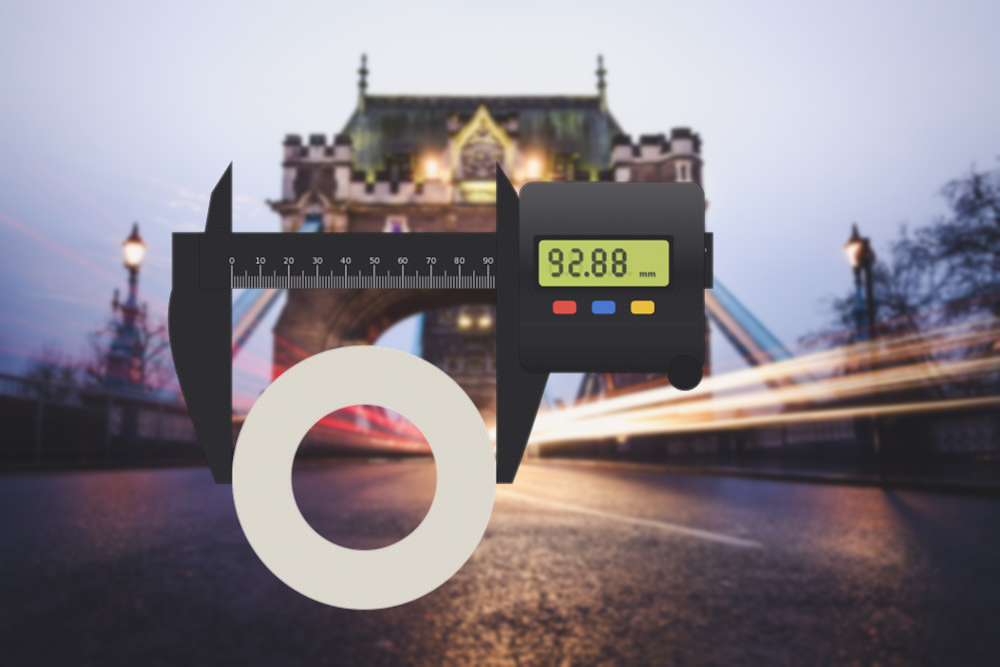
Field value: 92.88 mm
